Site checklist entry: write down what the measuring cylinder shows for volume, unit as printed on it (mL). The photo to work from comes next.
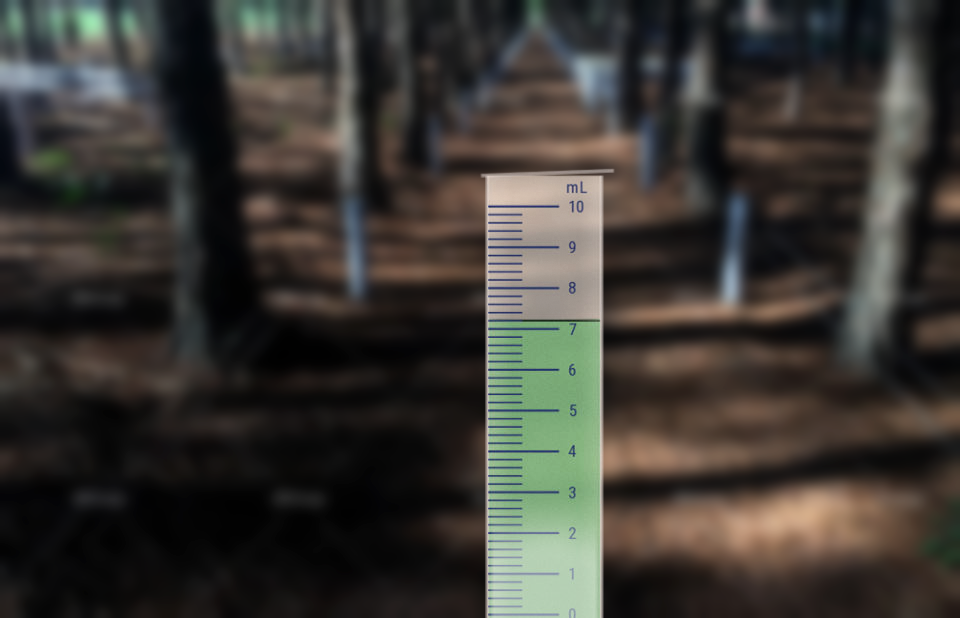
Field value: 7.2 mL
